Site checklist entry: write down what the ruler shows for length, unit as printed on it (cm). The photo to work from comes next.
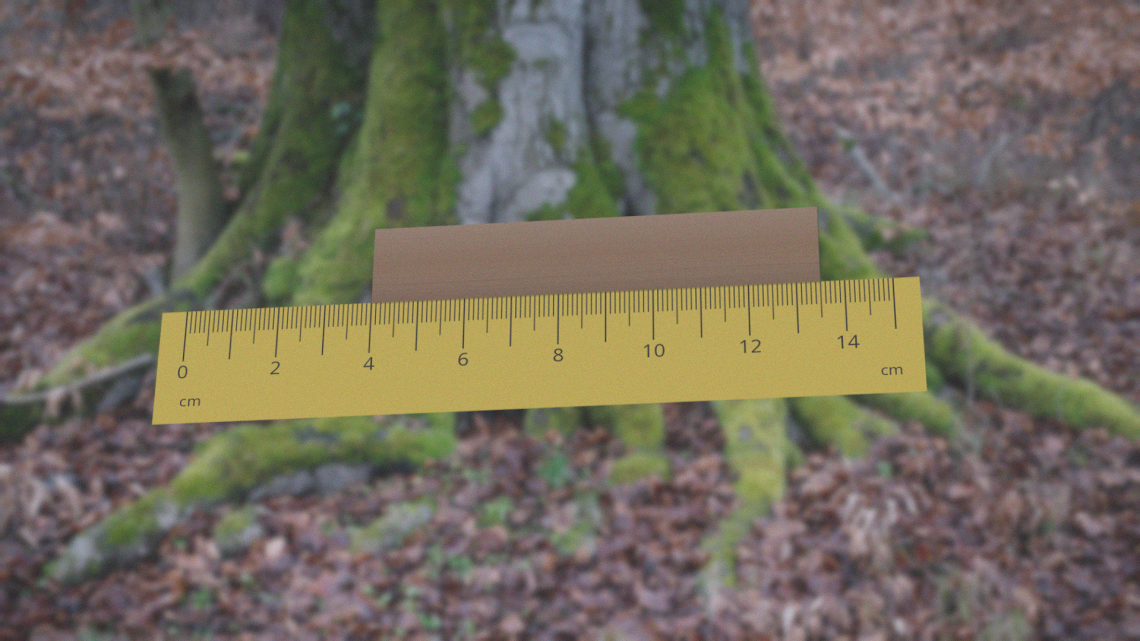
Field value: 9.5 cm
